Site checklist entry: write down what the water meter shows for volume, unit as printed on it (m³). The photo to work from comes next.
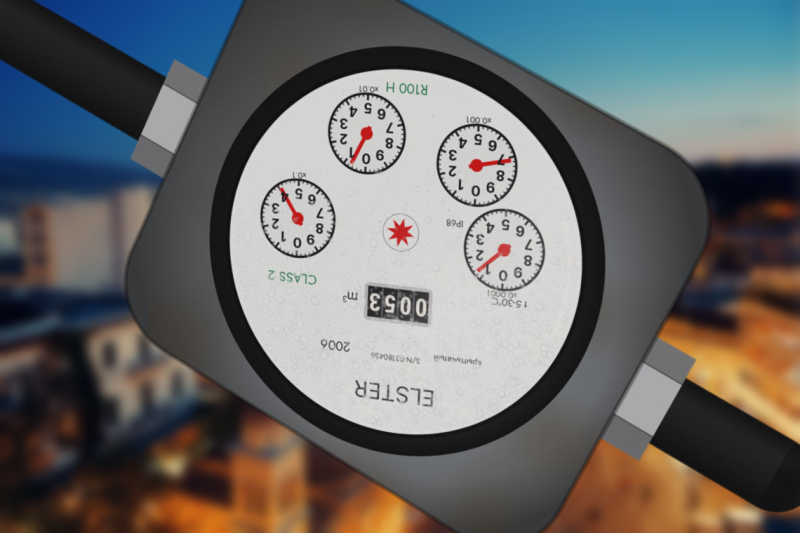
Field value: 53.4071 m³
